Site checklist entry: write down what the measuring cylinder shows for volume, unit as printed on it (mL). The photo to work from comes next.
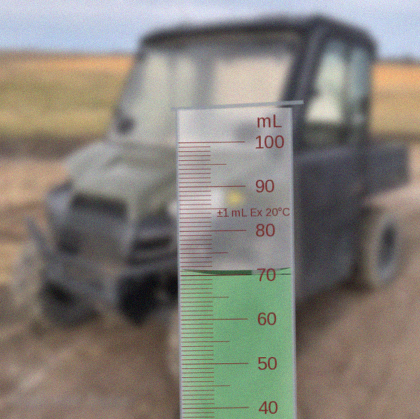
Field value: 70 mL
